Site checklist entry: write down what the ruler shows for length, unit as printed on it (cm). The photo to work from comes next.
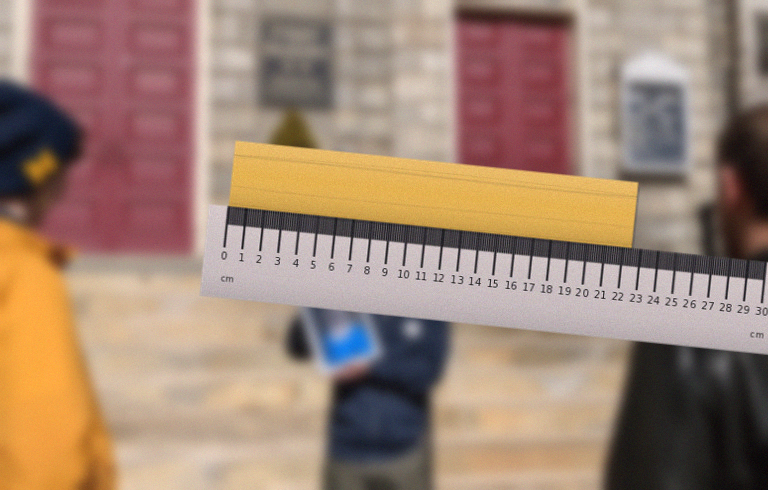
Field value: 22.5 cm
